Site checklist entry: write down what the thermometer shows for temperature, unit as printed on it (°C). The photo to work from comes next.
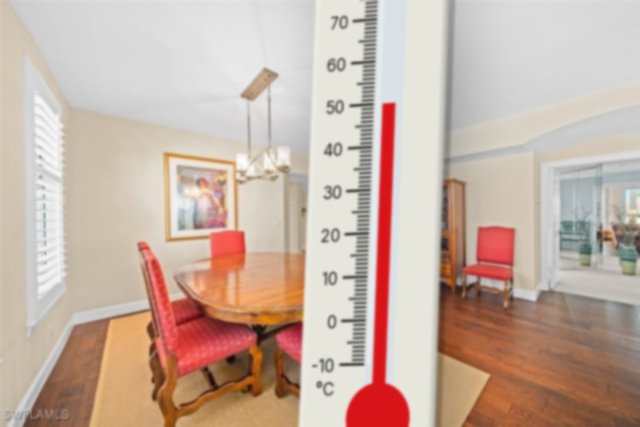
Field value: 50 °C
